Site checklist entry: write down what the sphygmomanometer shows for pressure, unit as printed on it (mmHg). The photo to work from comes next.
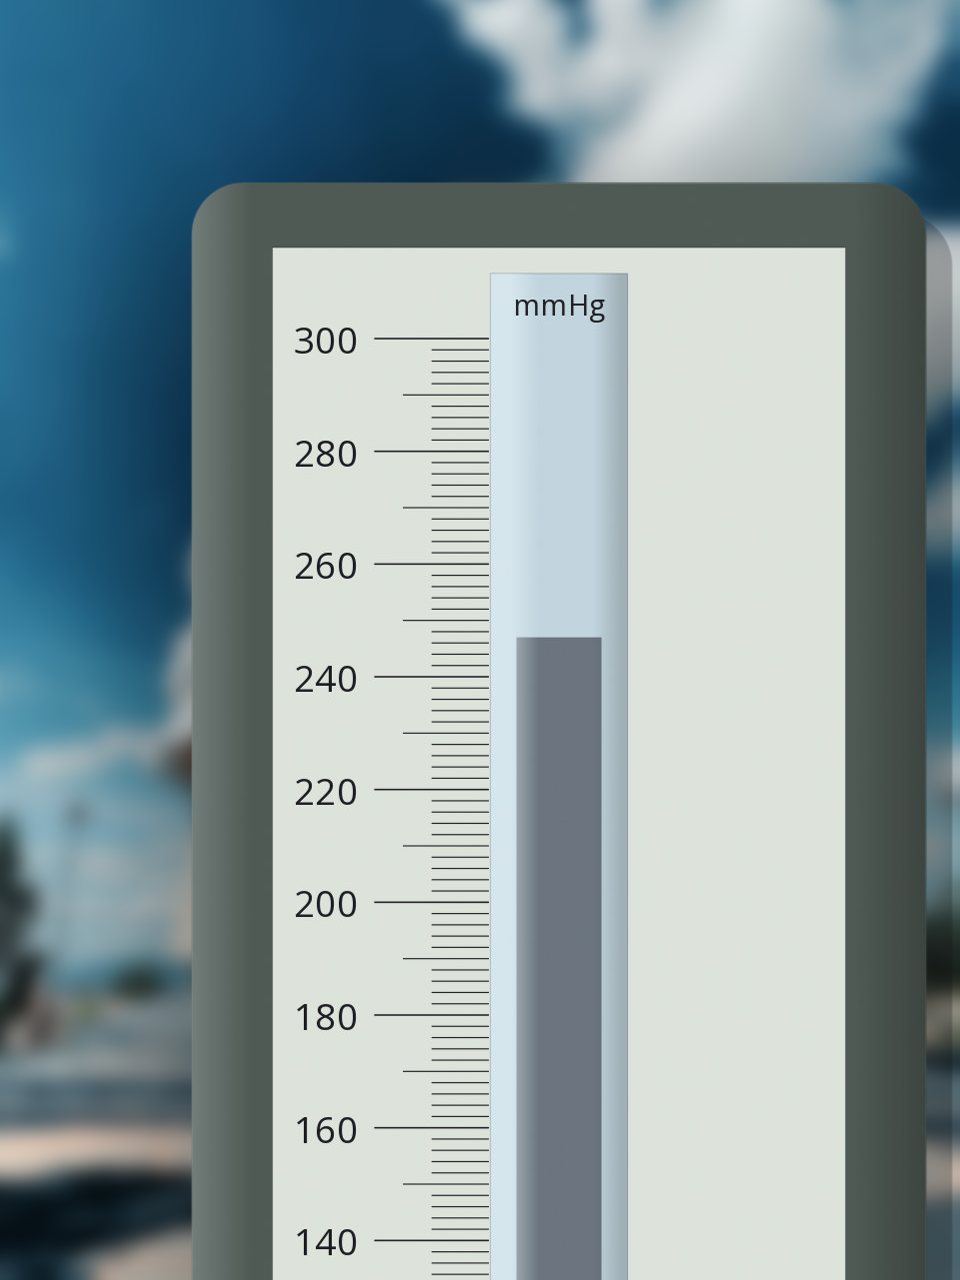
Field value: 247 mmHg
